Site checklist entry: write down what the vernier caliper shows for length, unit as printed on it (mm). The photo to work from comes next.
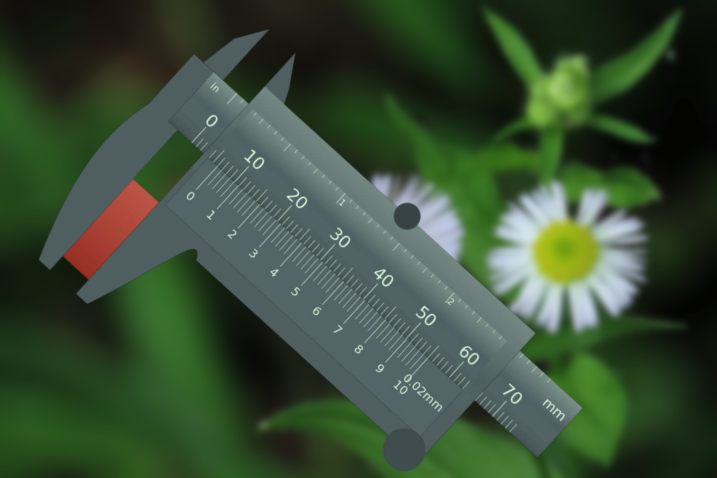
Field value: 6.0 mm
